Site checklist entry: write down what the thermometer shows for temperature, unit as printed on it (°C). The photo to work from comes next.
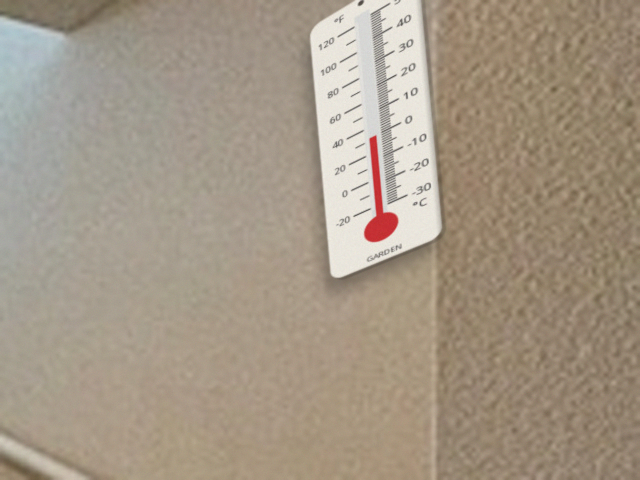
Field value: 0 °C
